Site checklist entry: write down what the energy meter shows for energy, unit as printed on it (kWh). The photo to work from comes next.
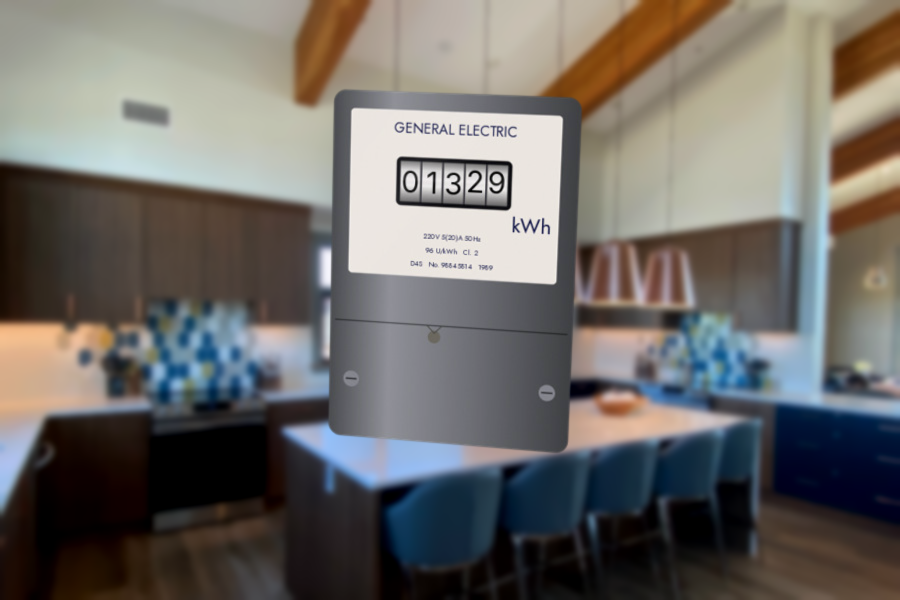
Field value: 1329 kWh
